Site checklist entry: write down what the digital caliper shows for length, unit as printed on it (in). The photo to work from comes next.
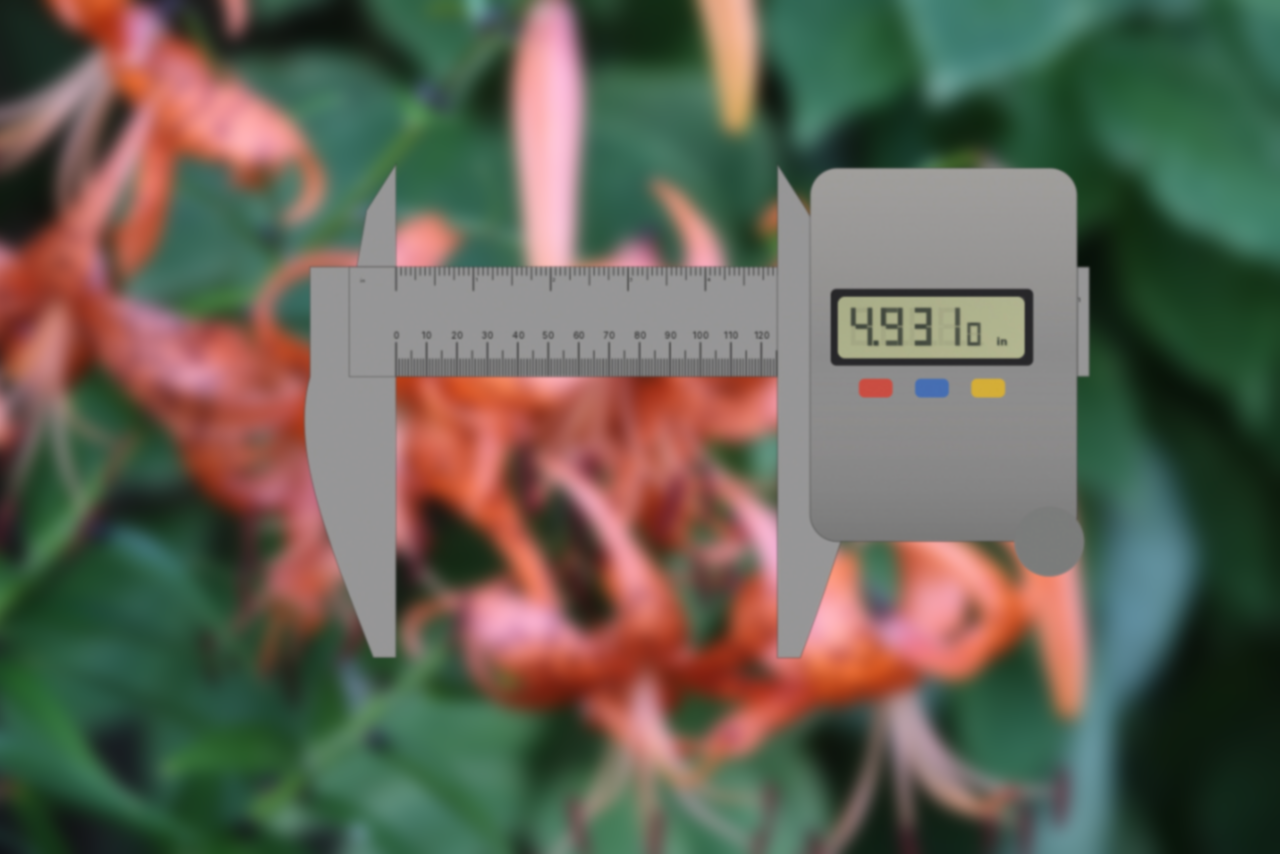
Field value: 4.9310 in
